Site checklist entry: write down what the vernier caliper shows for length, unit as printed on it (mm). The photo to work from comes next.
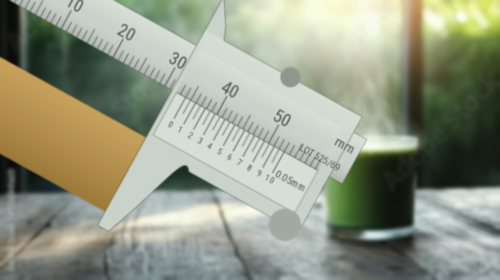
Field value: 34.0 mm
